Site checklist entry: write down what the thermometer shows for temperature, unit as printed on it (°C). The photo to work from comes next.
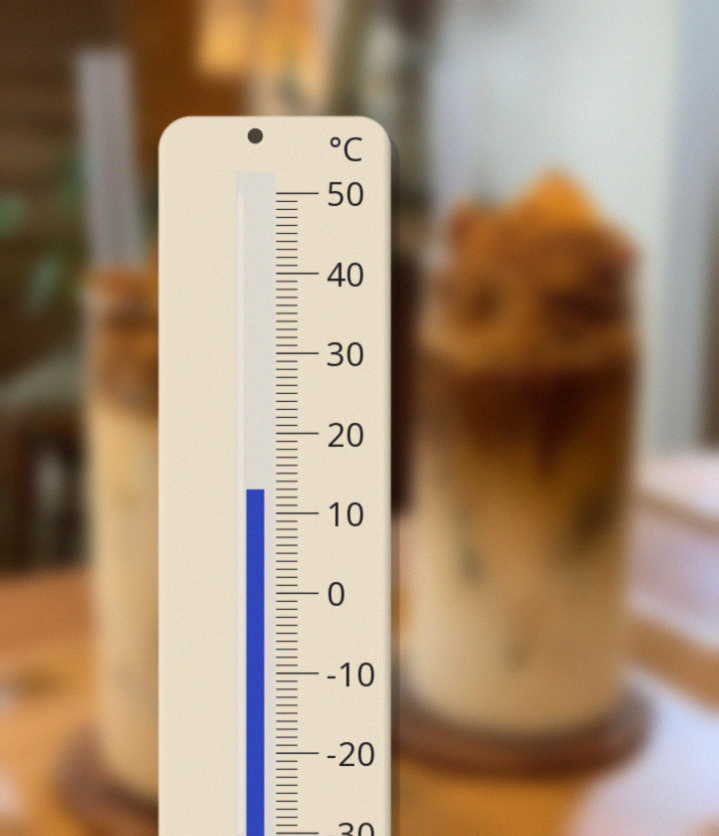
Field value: 13 °C
